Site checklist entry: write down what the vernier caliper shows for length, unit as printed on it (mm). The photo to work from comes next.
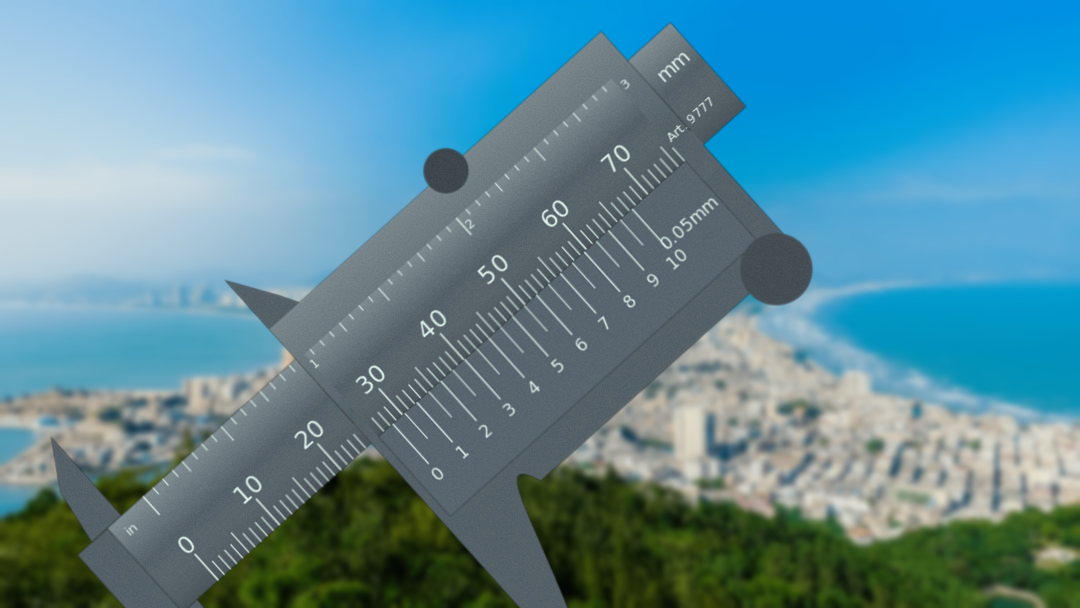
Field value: 28.4 mm
